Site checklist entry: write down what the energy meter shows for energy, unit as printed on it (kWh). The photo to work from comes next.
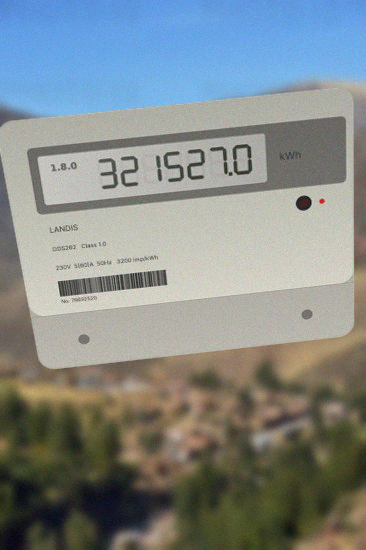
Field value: 321527.0 kWh
